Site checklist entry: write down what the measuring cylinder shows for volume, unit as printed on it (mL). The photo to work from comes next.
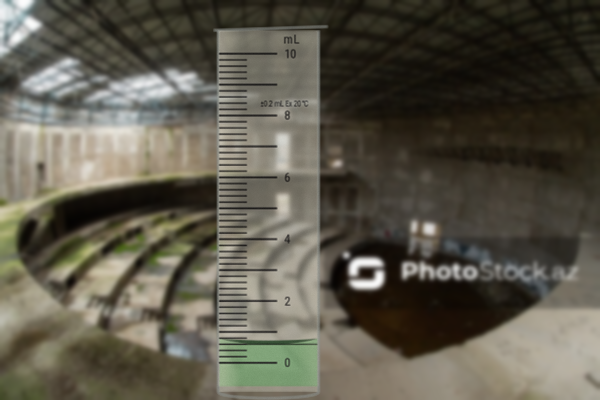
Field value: 0.6 mL
